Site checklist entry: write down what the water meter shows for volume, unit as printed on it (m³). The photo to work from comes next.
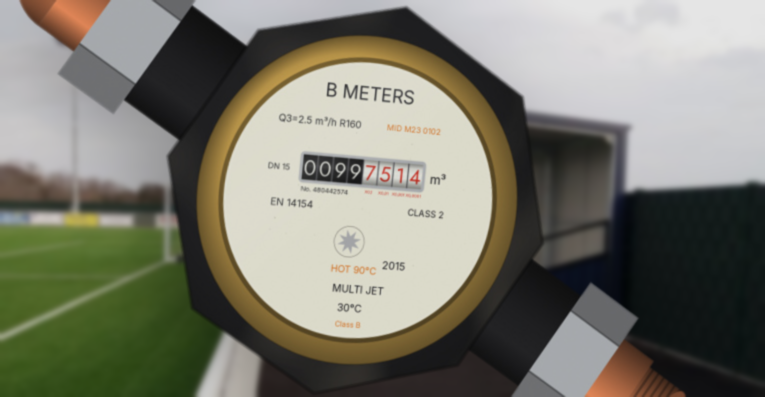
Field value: 99.7514 m³
